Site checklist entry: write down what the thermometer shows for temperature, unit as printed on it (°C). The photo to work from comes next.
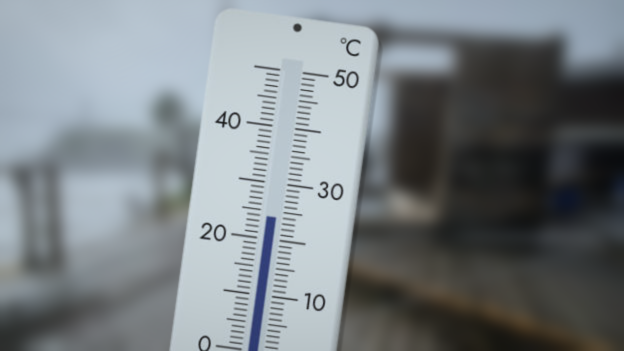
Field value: 24 °C
